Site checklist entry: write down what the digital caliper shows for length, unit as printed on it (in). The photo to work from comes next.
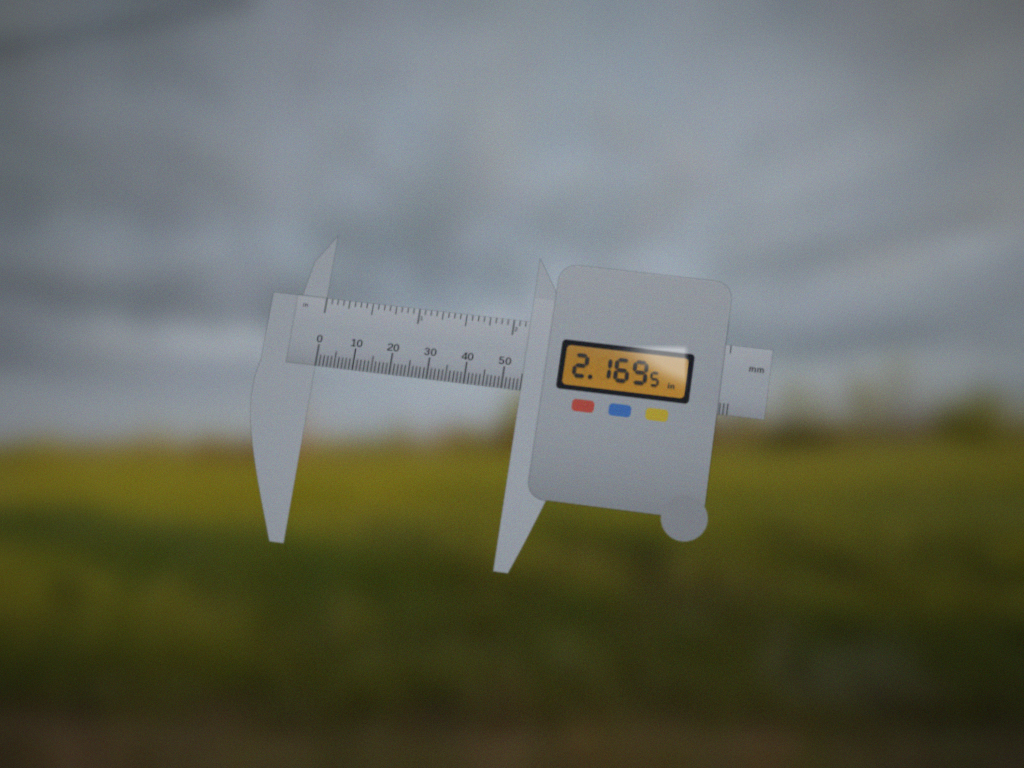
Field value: 2.1695 in
